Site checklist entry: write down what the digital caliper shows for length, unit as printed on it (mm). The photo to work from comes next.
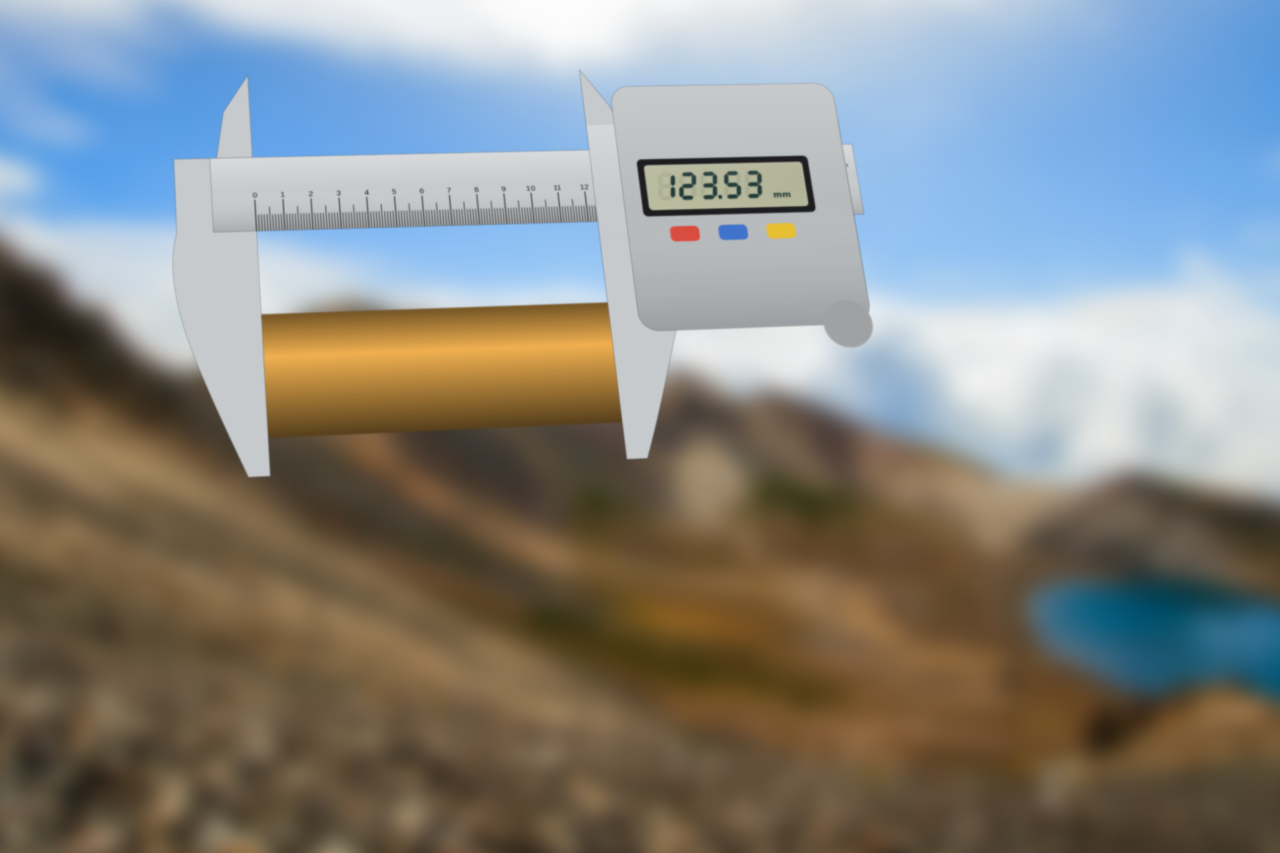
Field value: 123.53 mm
